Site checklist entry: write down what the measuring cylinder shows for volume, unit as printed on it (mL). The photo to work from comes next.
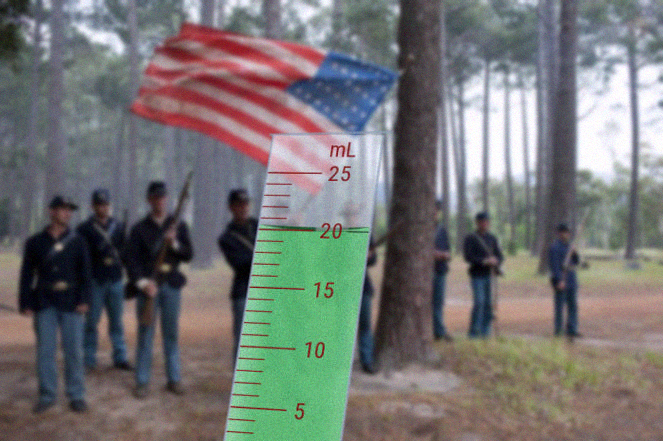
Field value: 20 mL
